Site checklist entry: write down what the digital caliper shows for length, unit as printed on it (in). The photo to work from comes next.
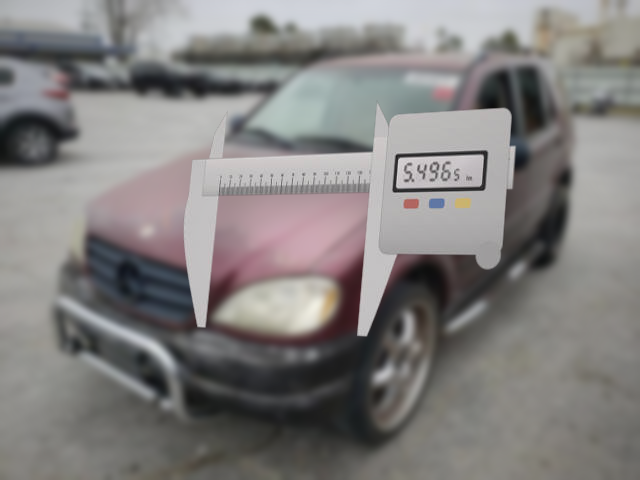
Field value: 5.4965 in
